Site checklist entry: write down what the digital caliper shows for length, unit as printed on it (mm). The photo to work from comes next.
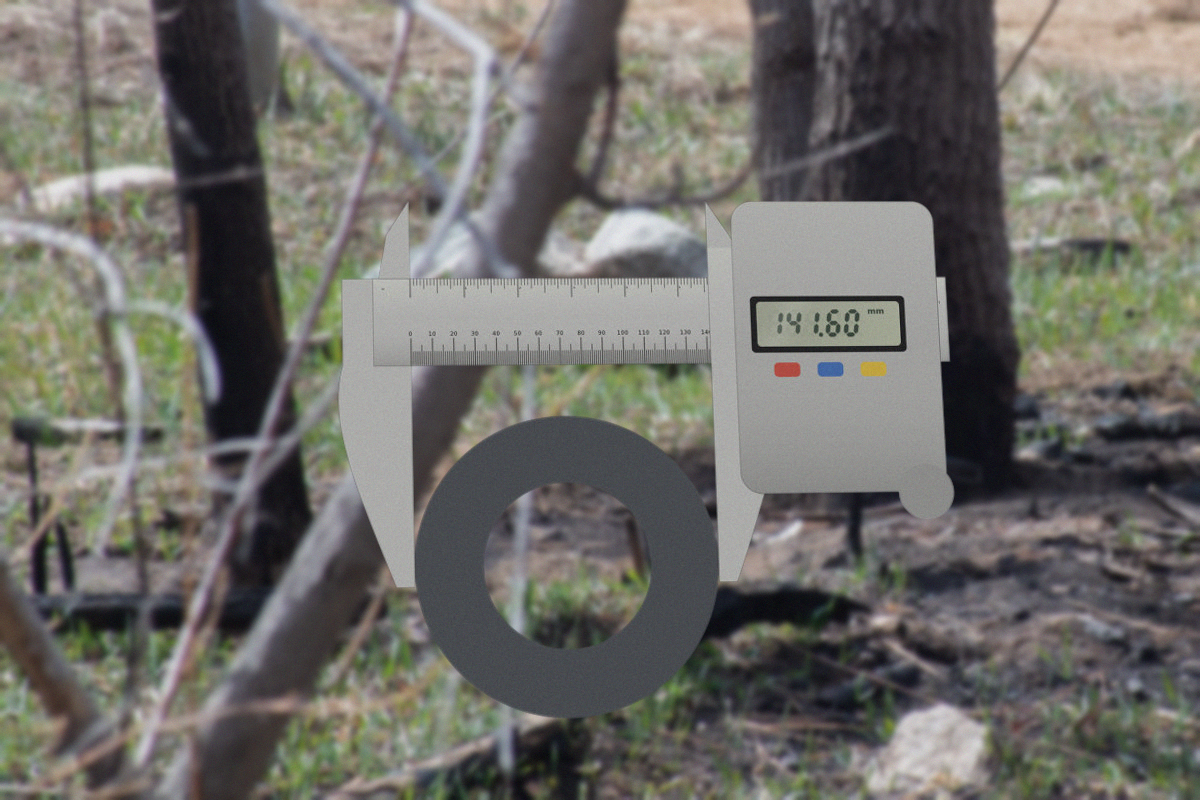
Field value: 141.60 mm
